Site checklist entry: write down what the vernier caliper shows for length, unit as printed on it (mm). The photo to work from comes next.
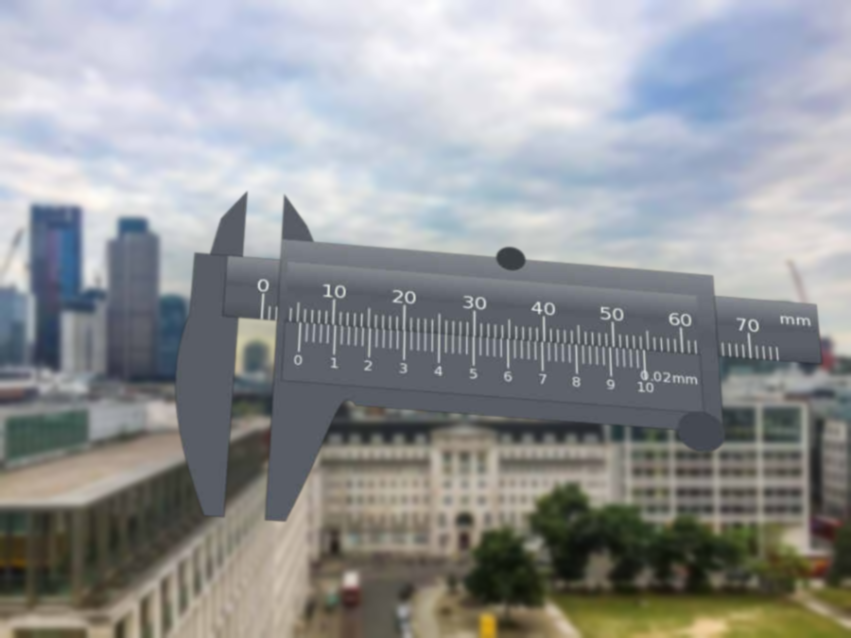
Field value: 5.4 mm
